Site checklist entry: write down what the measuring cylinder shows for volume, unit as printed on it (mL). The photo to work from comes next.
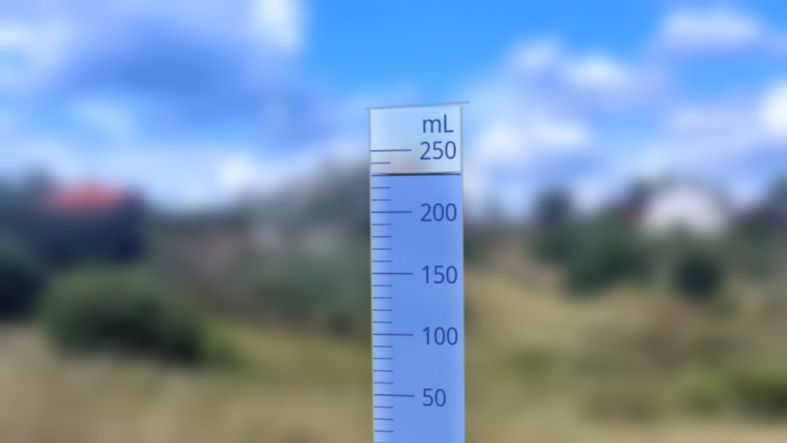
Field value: 230 mL
